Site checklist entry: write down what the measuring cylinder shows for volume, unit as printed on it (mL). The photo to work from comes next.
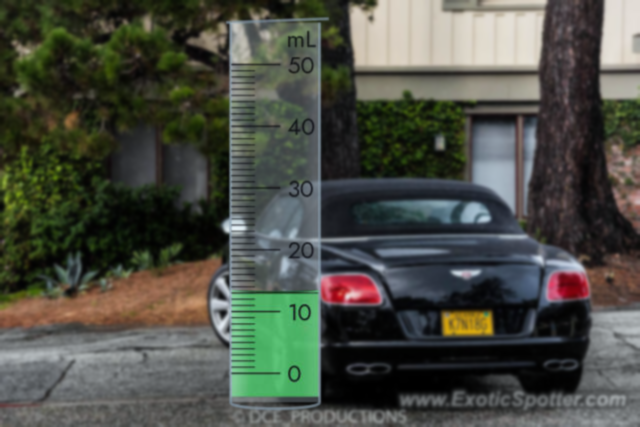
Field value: 13 mL
